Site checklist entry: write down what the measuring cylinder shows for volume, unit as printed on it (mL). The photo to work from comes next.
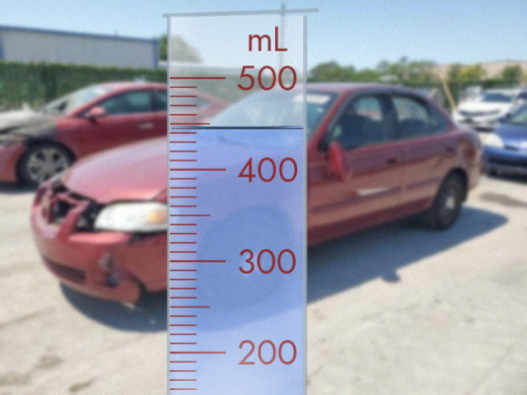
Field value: 445 mL
